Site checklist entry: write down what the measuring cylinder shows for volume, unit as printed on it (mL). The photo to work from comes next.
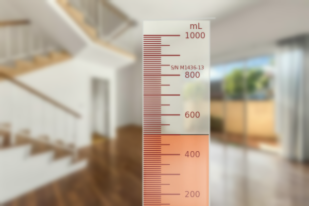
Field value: 500 mL
